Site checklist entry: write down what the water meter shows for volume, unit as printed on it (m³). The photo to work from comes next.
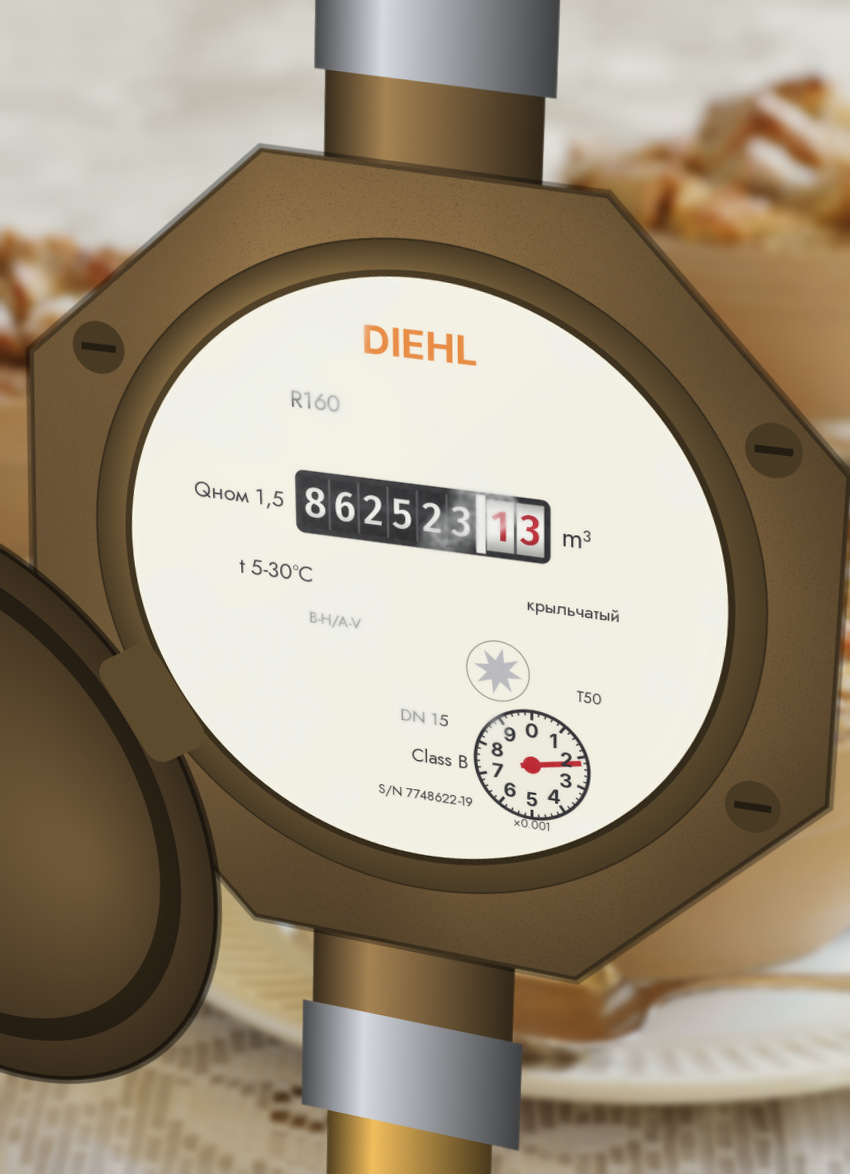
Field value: 862523.132 m³
